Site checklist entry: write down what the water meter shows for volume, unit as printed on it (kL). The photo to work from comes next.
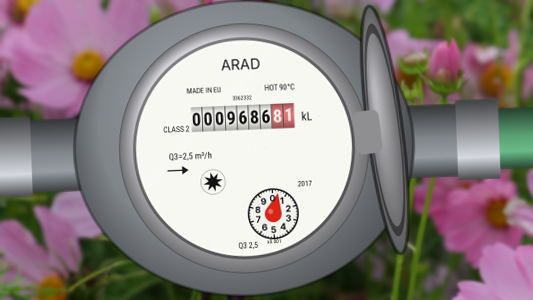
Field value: 9686.810 kL
